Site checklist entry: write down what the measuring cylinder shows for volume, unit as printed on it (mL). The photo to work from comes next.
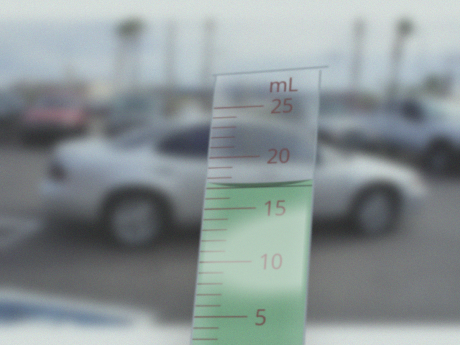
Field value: 17 mL
